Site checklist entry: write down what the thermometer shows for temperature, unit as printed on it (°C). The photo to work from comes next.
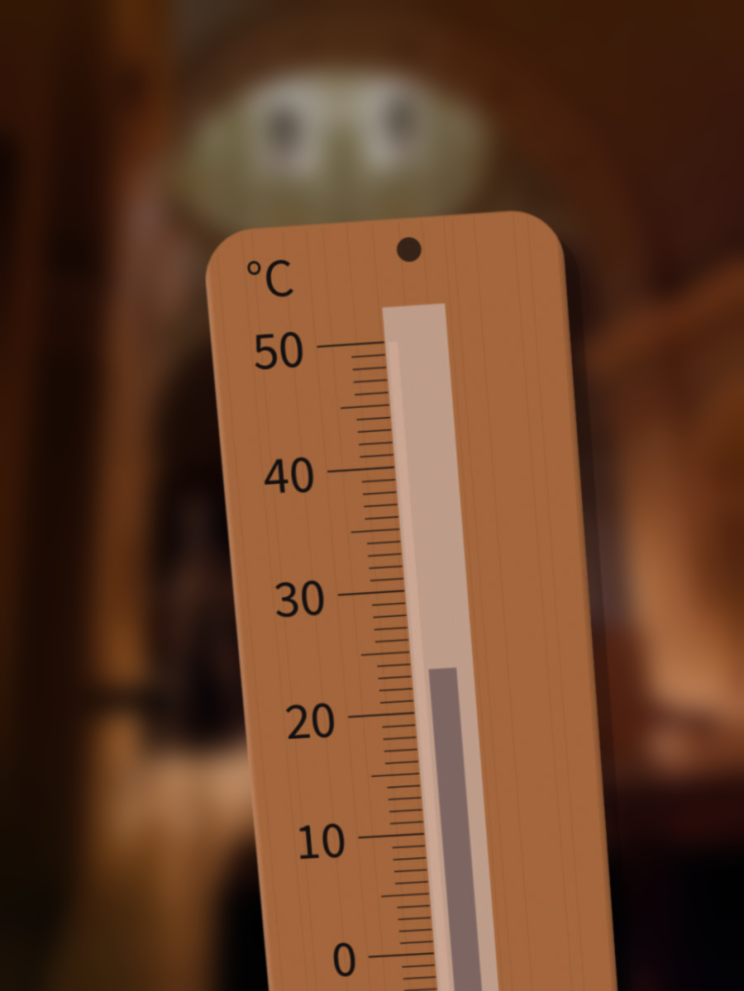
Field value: 23.5 °C
